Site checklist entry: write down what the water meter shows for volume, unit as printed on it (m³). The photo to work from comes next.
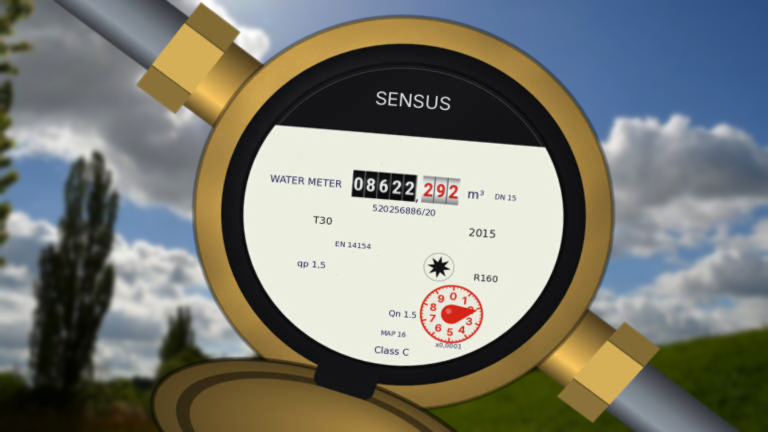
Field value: 8622.2922 m³
